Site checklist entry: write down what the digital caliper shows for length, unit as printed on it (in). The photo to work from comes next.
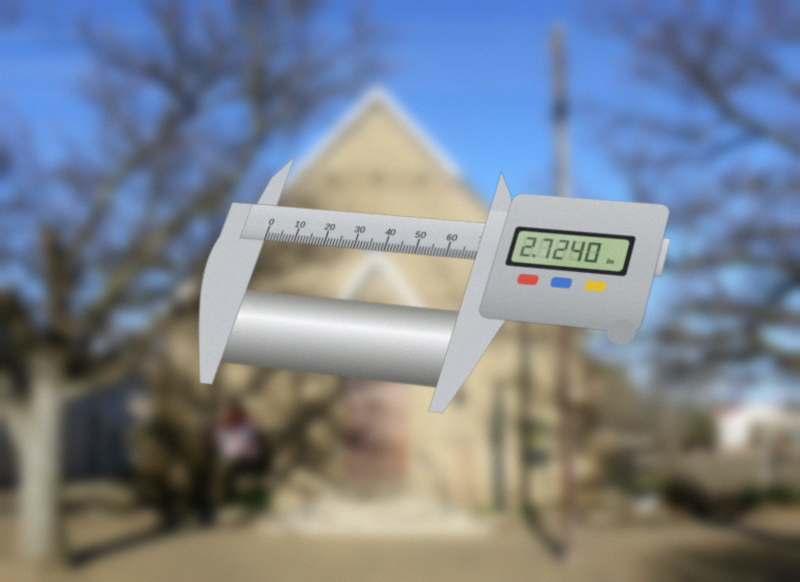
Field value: 2.7240 in
